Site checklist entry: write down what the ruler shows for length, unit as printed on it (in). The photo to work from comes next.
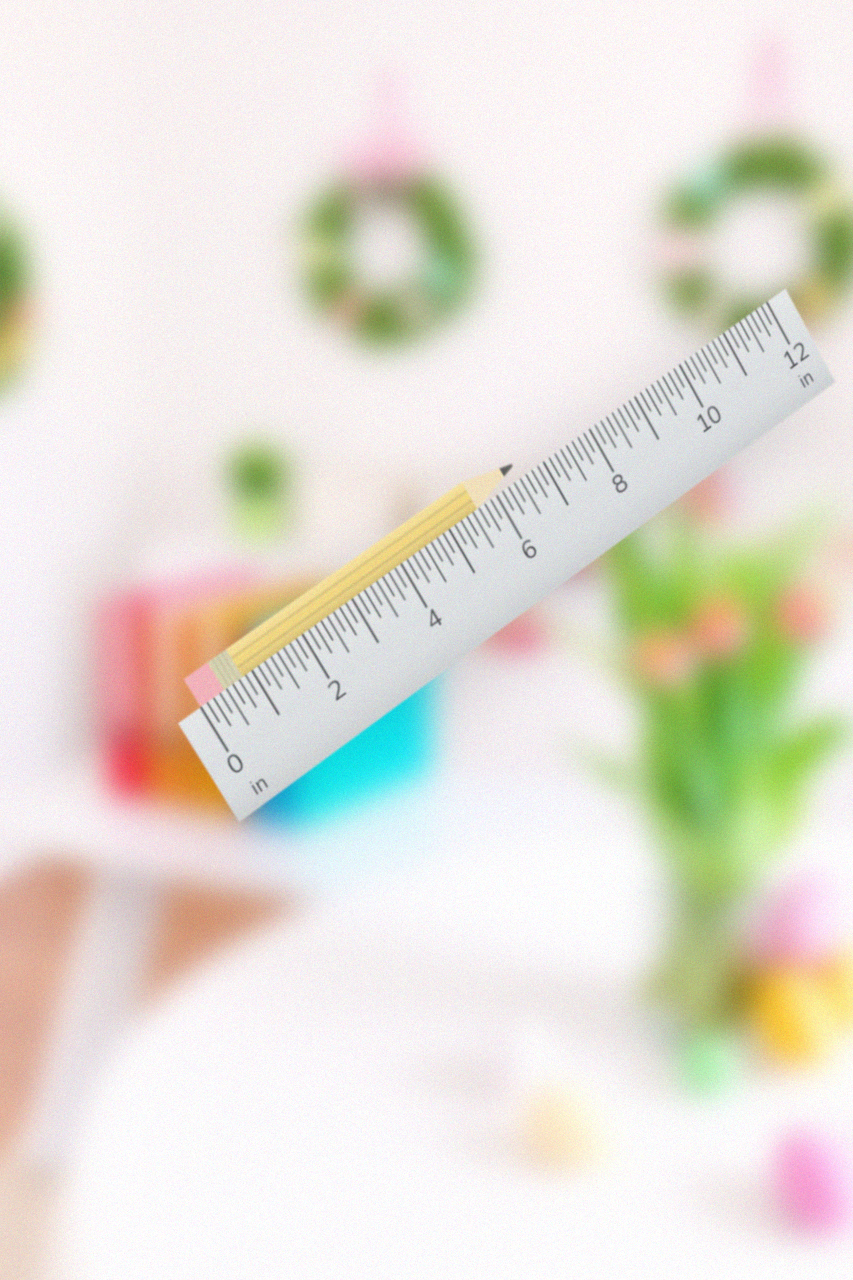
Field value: 6.5 in
